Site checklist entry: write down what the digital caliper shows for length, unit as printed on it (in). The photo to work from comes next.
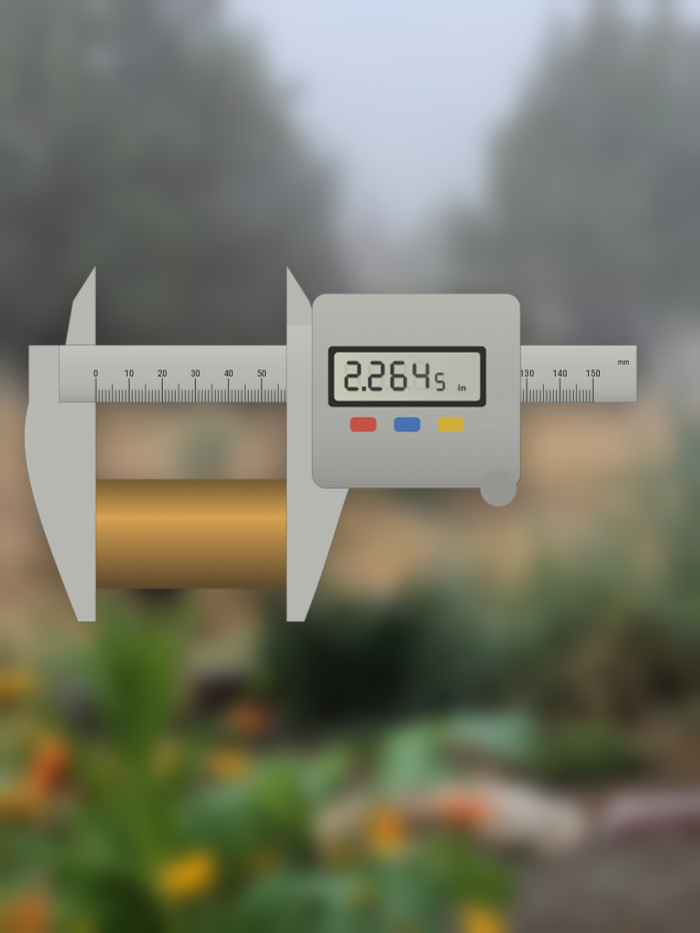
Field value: 2.2645 in
